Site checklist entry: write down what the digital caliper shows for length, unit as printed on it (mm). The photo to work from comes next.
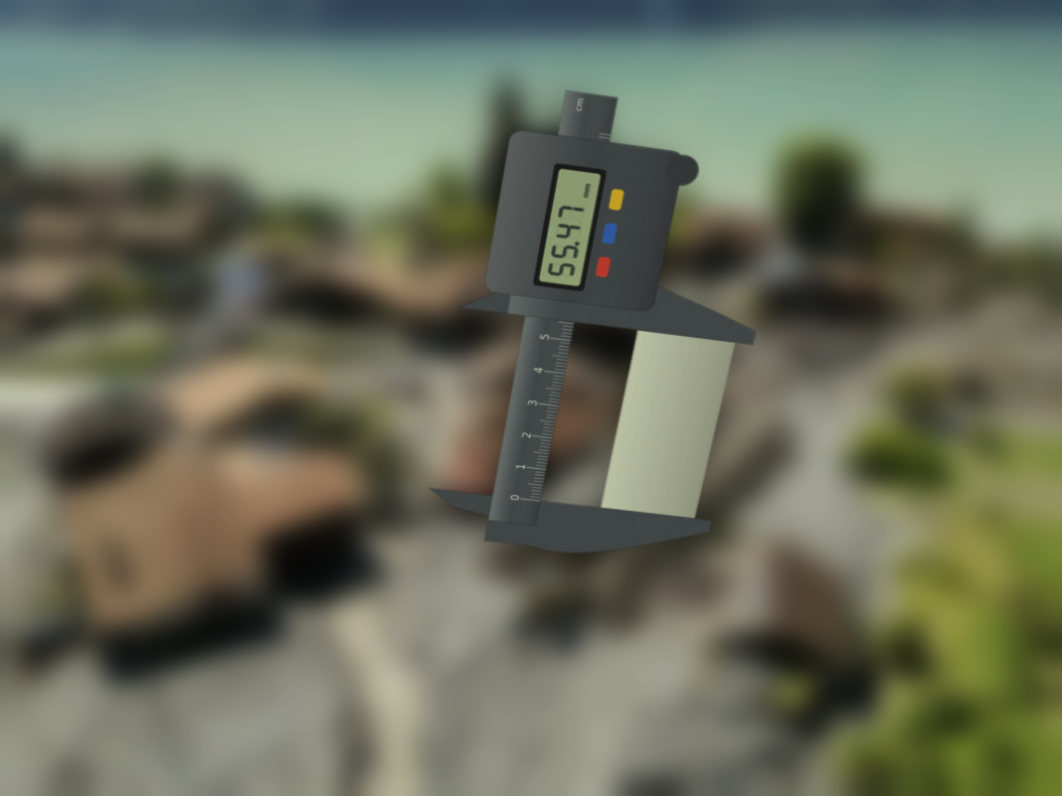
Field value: 55.47 mm
